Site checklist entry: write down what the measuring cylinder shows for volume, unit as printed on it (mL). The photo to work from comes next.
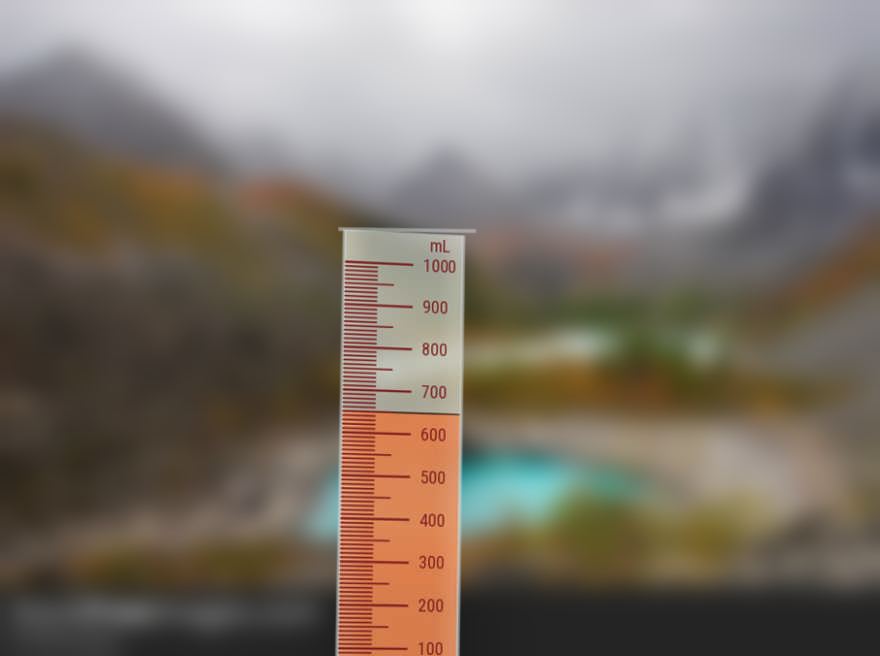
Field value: 650 mL
